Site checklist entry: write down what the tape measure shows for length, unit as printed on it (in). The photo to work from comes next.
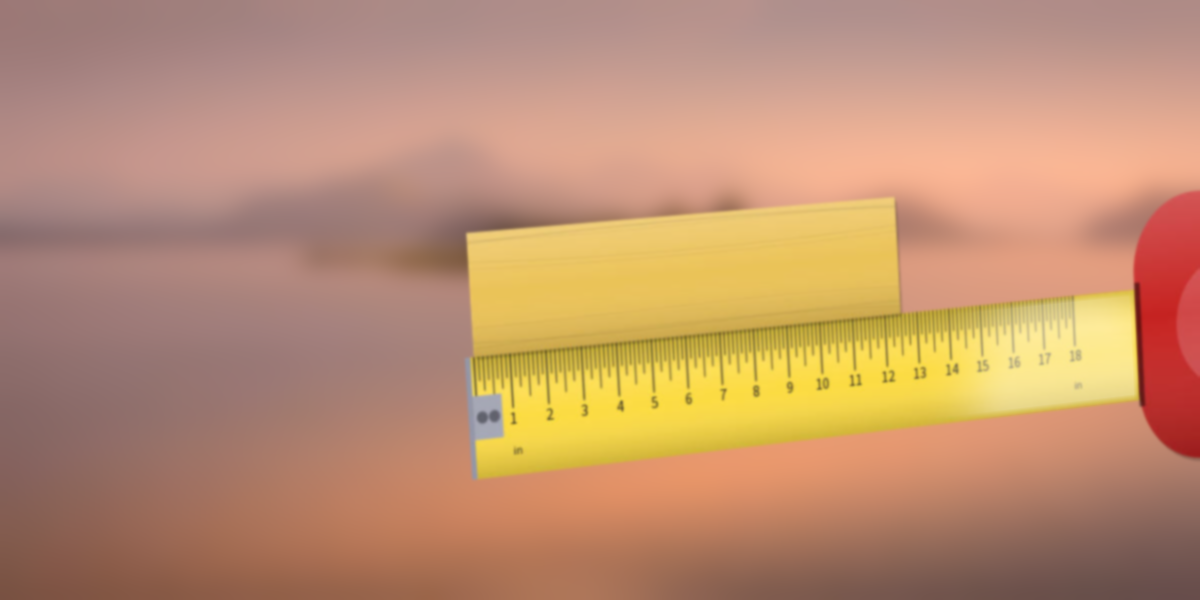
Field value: 12.5 in
